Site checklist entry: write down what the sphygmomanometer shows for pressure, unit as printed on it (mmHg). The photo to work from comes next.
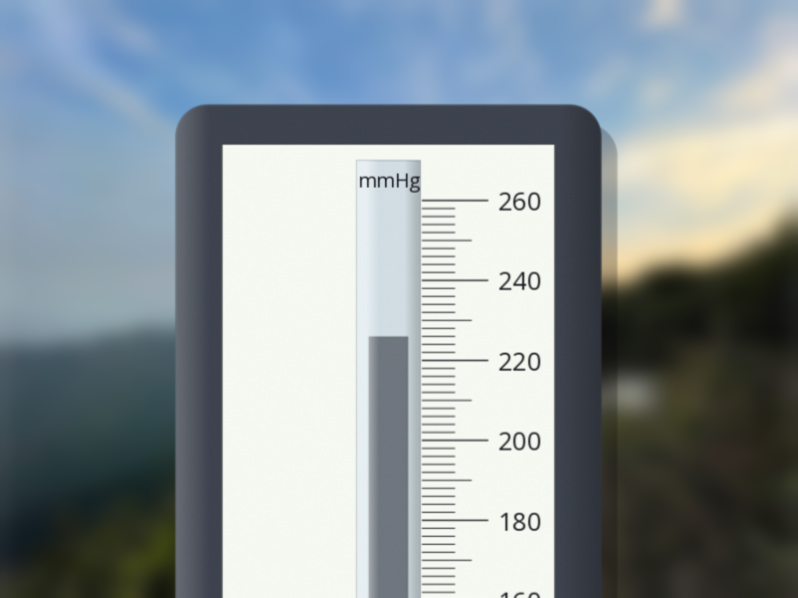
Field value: 226 mmHg
